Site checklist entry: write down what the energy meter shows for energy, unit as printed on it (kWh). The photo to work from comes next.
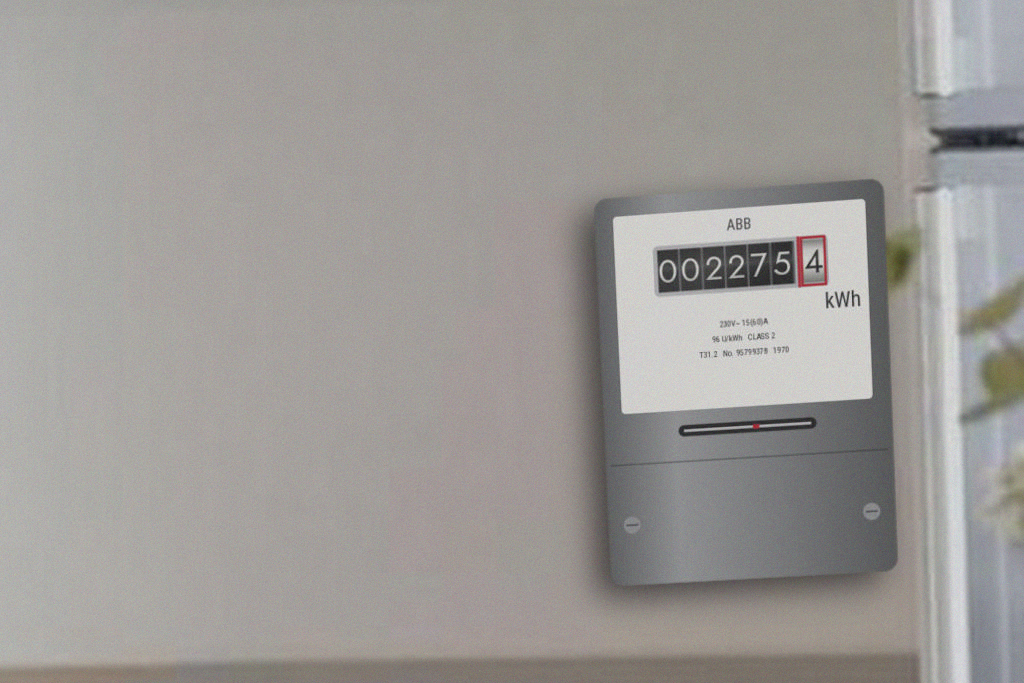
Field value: 2275.4 kWh
